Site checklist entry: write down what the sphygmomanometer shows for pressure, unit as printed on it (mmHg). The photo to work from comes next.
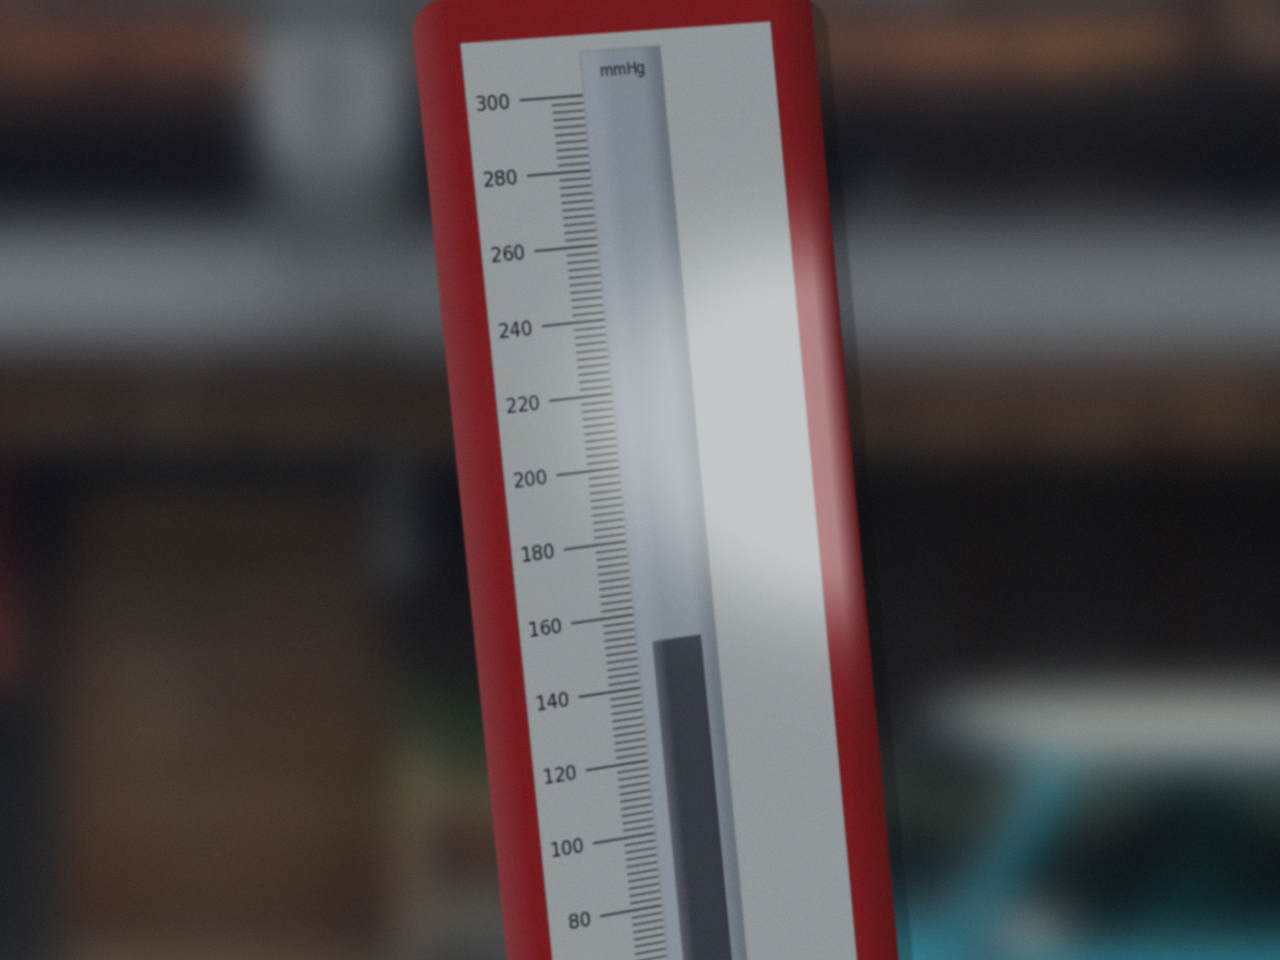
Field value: 152 mmHg
